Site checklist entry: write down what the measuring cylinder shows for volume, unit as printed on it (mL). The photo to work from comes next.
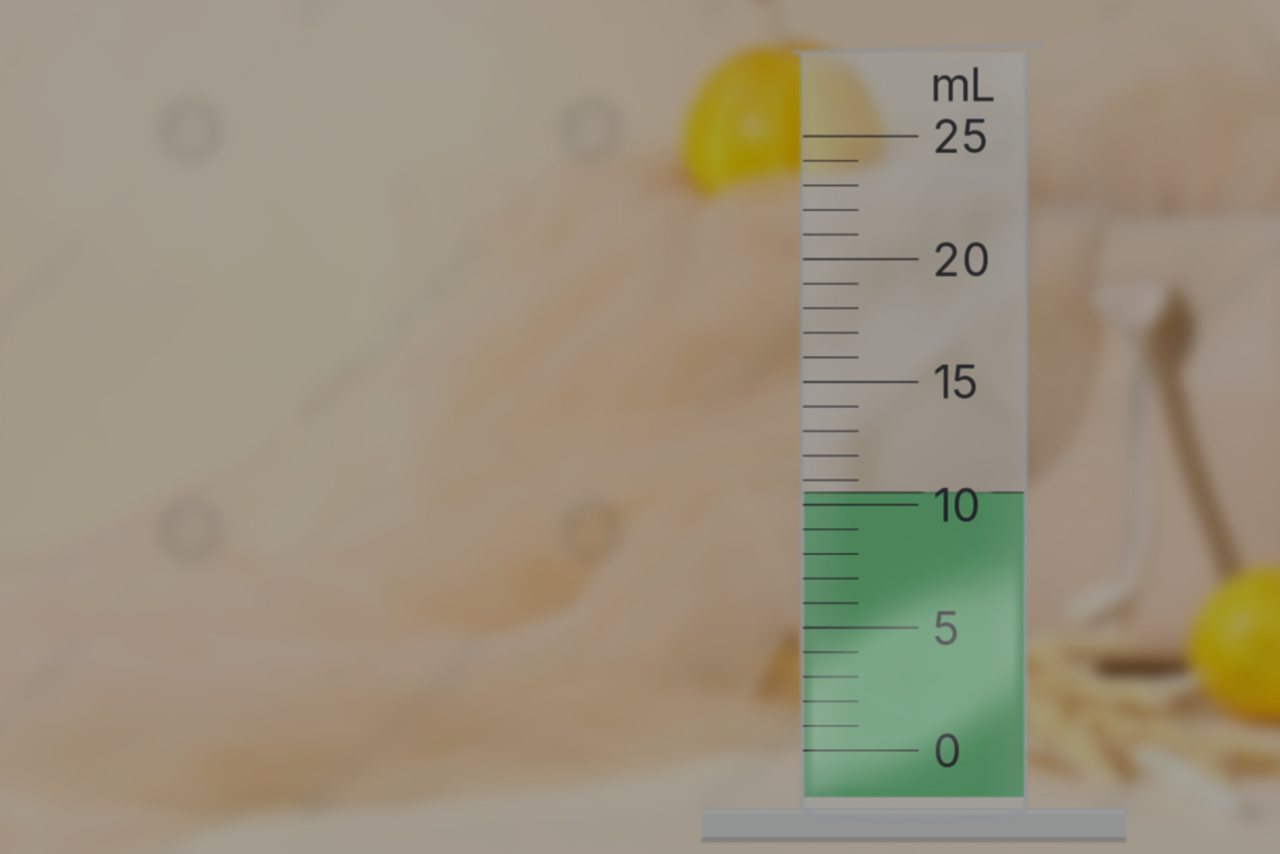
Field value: 10.5 mL
